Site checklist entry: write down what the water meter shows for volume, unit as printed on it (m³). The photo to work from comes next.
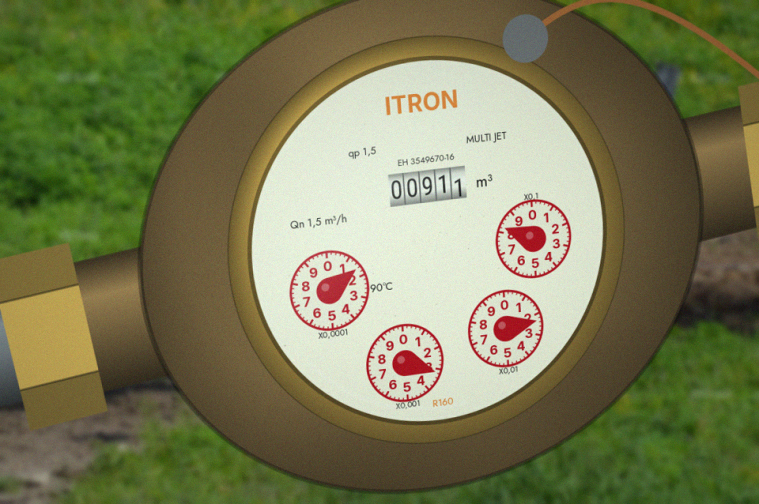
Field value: 910.8231 m³
